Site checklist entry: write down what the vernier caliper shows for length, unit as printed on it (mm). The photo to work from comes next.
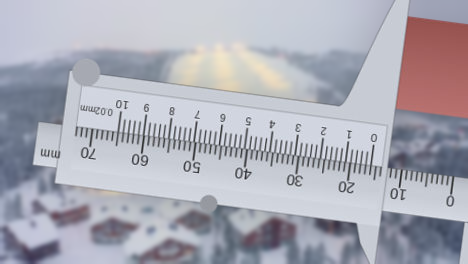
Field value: 16.0 mm
